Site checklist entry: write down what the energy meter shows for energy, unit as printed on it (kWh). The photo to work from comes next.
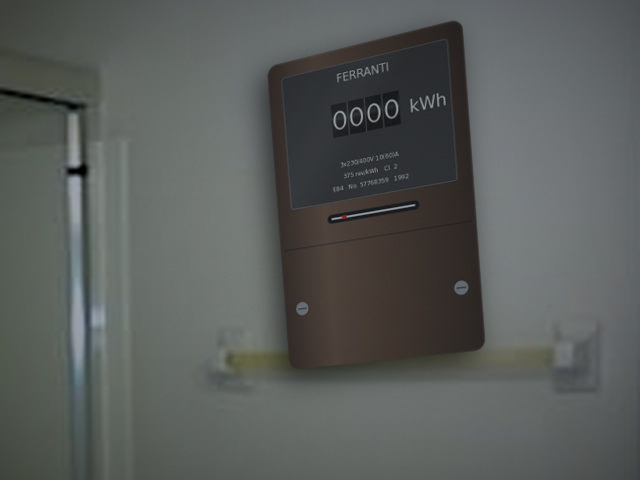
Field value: 0 kWh
